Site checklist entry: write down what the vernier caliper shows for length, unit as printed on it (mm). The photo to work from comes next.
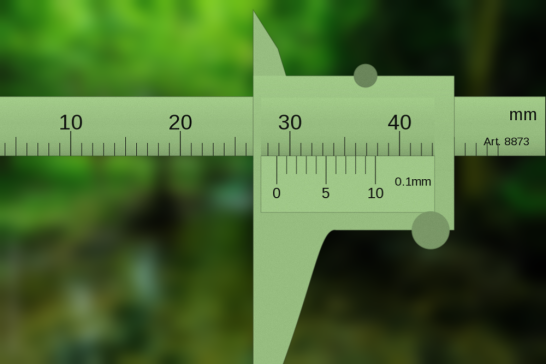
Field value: 28.8 mm
